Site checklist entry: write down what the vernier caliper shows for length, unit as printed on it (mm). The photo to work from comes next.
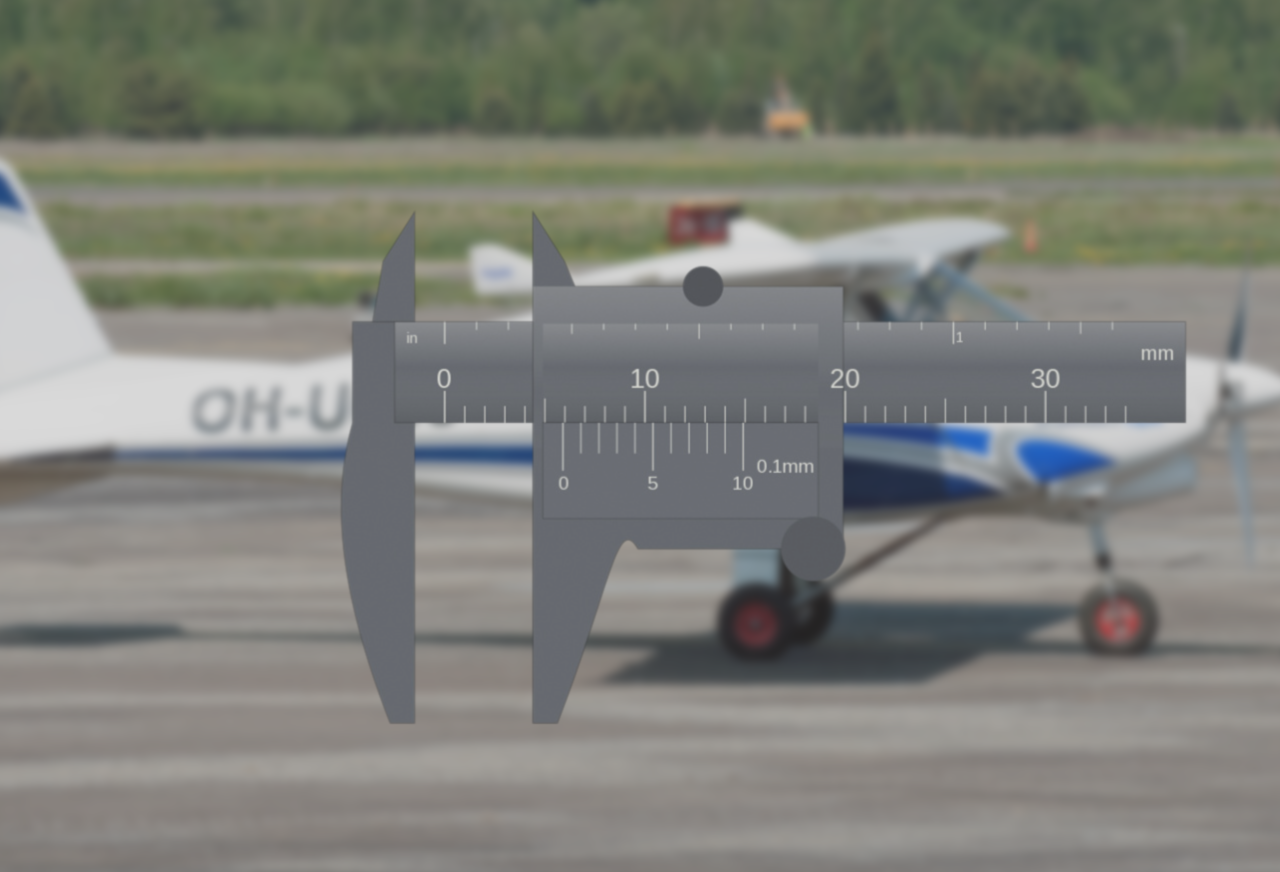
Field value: 5.9 mm
